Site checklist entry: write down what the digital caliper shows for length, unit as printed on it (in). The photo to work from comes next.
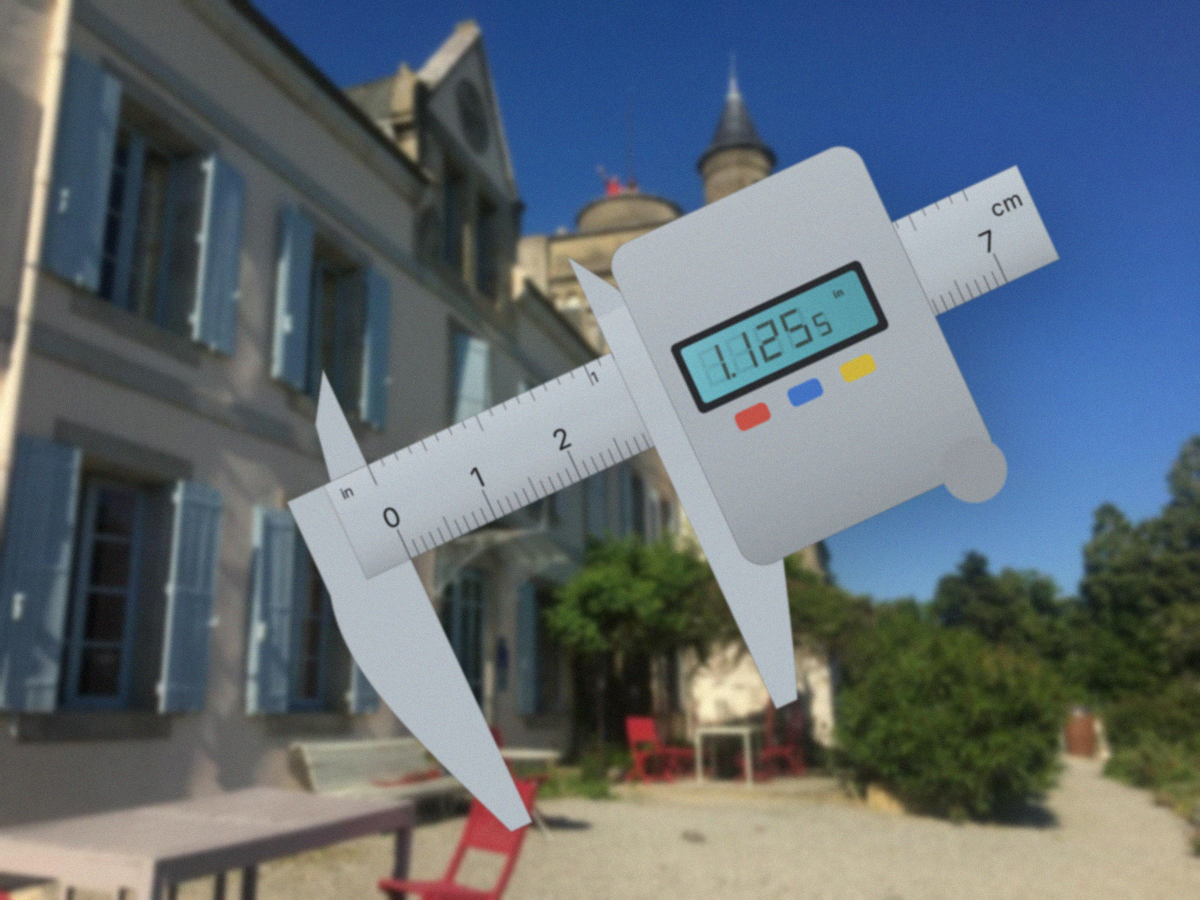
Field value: 1.1255 in
